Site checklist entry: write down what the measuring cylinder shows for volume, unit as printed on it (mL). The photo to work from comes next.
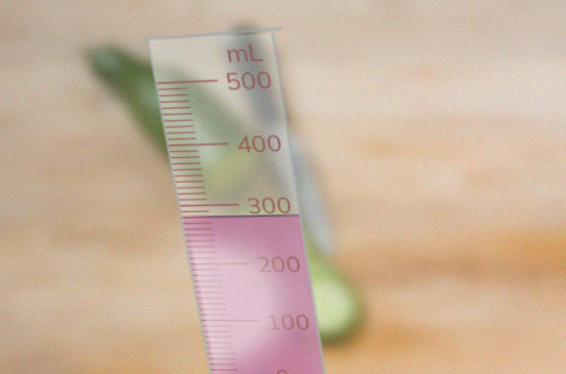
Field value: 280 mL
